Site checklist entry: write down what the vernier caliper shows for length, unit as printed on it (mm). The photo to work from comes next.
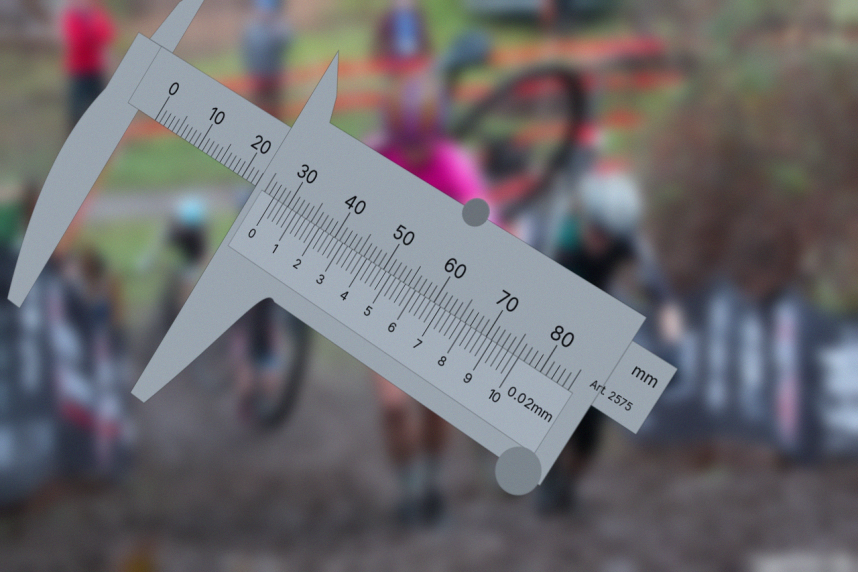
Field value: 27.0 mm
